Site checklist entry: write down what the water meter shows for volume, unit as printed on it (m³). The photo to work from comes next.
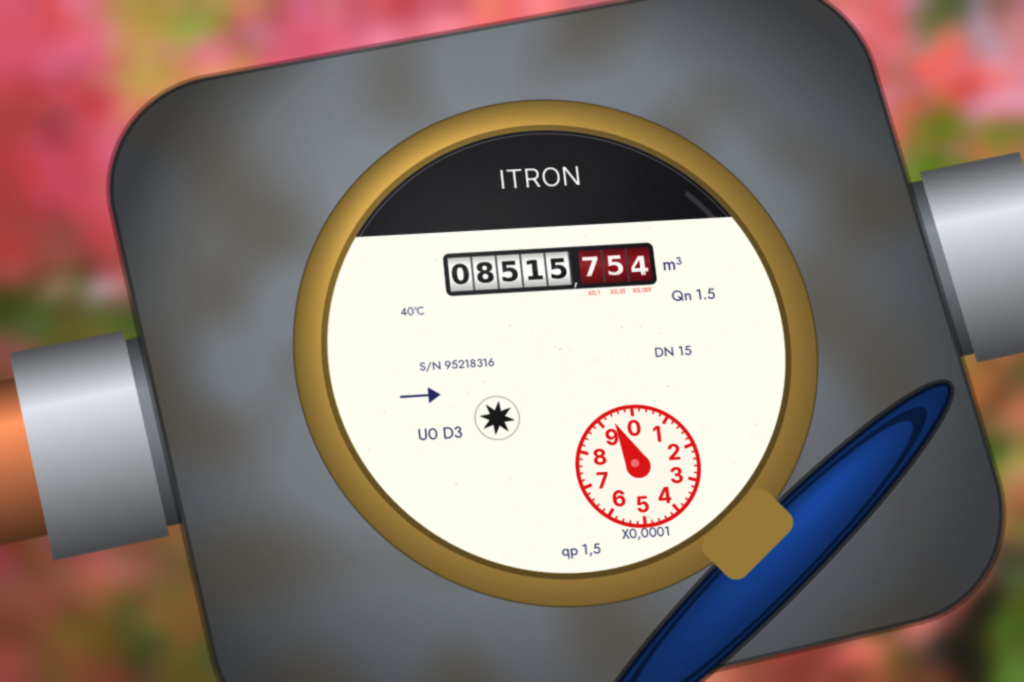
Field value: 8515.7539 m³
